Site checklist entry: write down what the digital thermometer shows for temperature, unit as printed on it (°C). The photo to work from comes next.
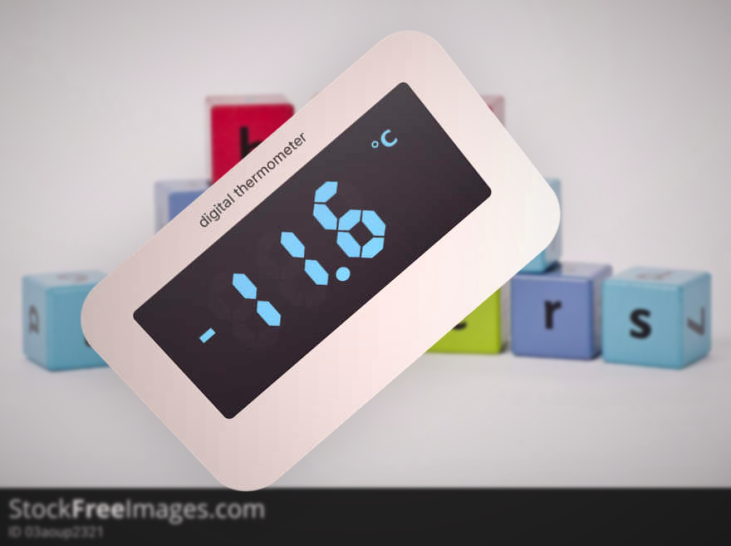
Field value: -11.6 °C
